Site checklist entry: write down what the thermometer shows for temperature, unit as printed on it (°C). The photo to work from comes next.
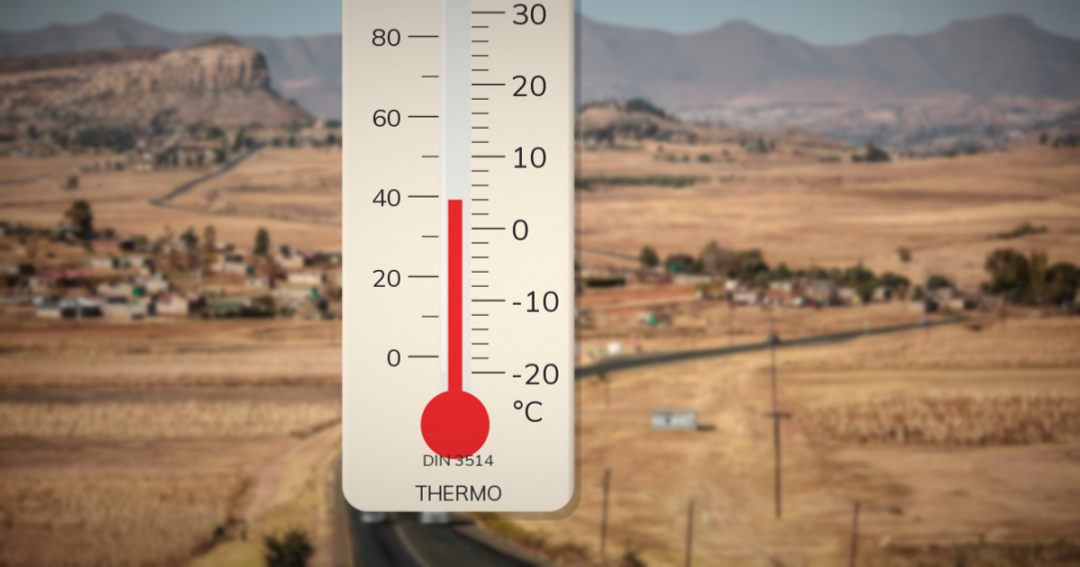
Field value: 4 °C
